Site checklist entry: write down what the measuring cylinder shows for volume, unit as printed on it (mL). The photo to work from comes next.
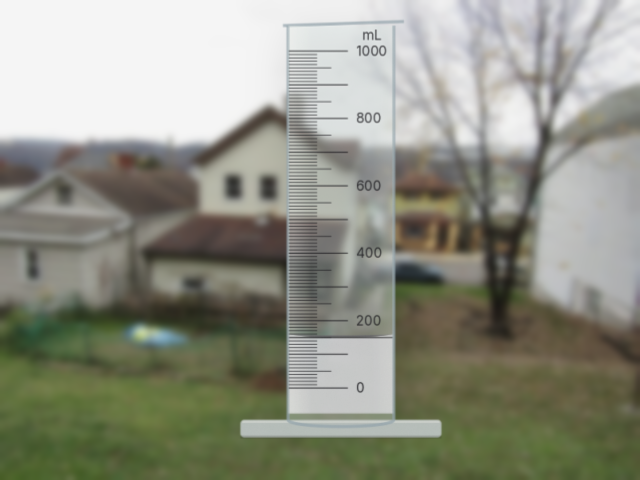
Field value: 150 mL
